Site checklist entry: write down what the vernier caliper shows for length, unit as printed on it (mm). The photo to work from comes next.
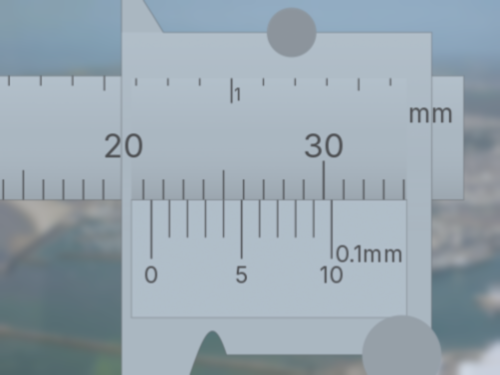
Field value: 21.4 mm
